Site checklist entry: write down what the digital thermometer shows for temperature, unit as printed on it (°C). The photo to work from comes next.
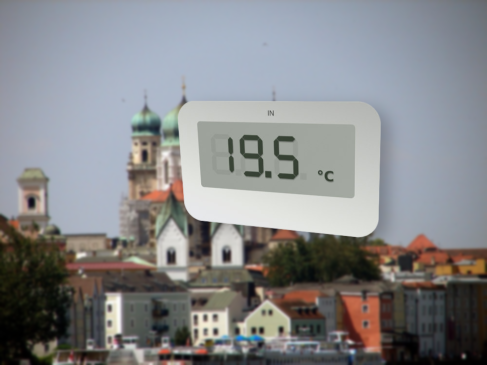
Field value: 19.5 °C
